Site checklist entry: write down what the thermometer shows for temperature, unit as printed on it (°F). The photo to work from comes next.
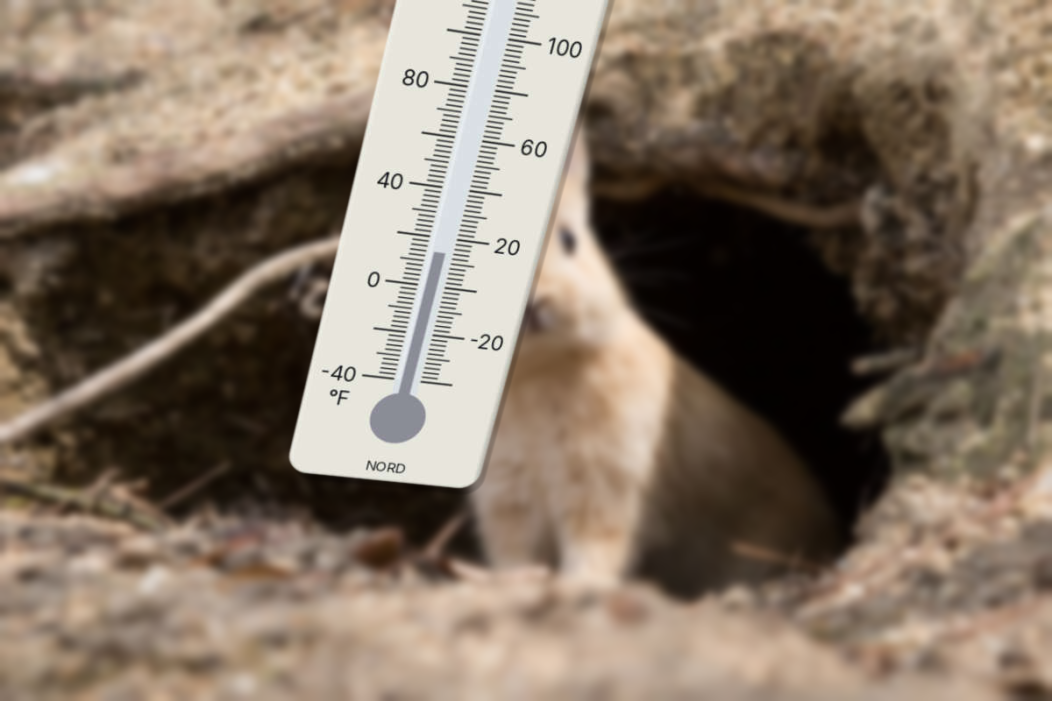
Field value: 14 °F
